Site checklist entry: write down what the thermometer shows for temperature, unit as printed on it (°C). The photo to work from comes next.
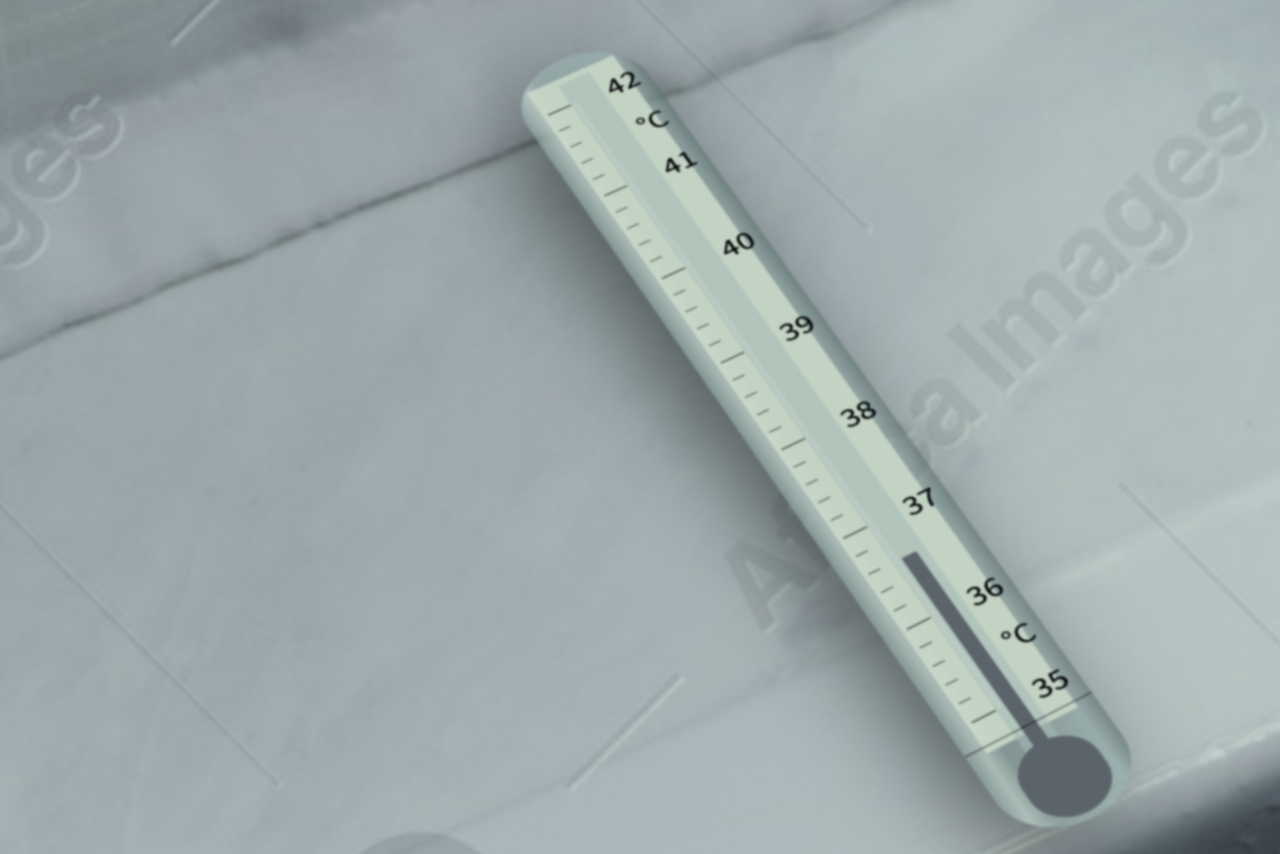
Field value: 36.6 °C
